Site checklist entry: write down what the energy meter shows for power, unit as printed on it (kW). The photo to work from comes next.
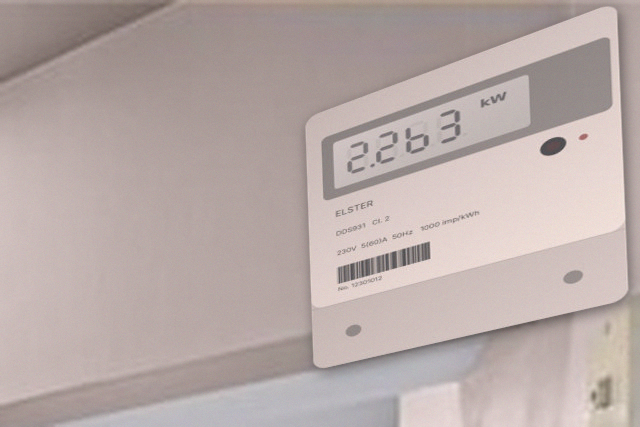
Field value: 2.263 kW
